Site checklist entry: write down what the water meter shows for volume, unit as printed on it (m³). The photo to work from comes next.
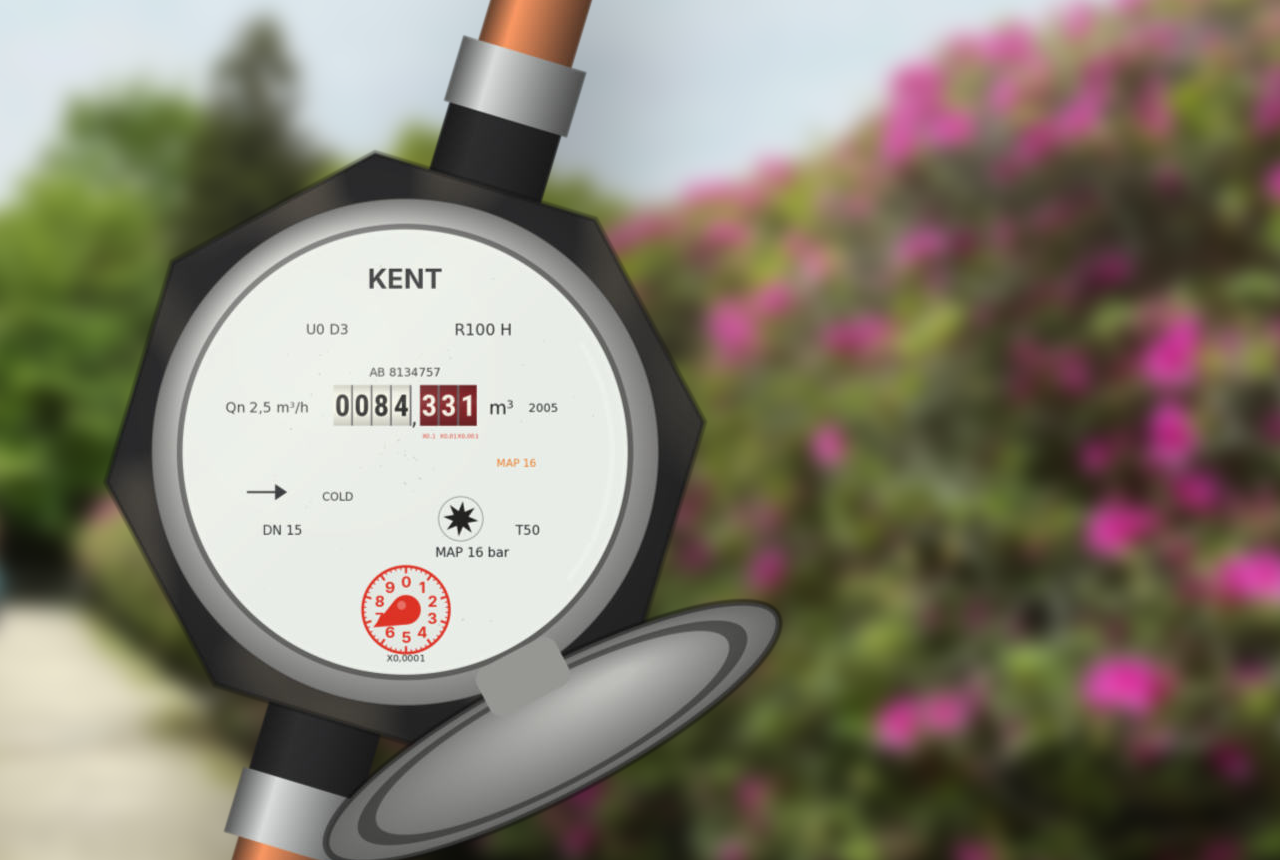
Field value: 84.3316 m³
